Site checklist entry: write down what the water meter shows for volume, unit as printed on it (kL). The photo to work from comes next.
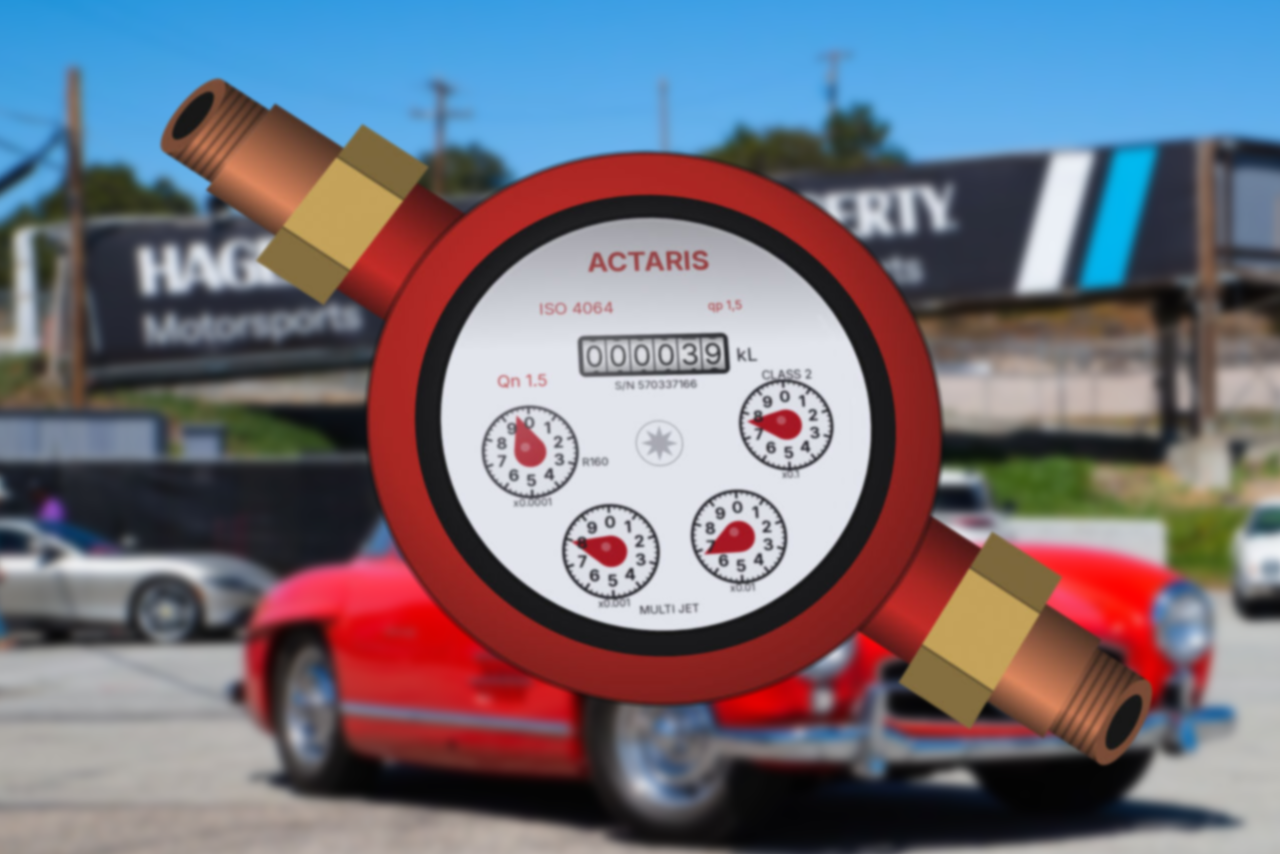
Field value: 39.7679 kL
